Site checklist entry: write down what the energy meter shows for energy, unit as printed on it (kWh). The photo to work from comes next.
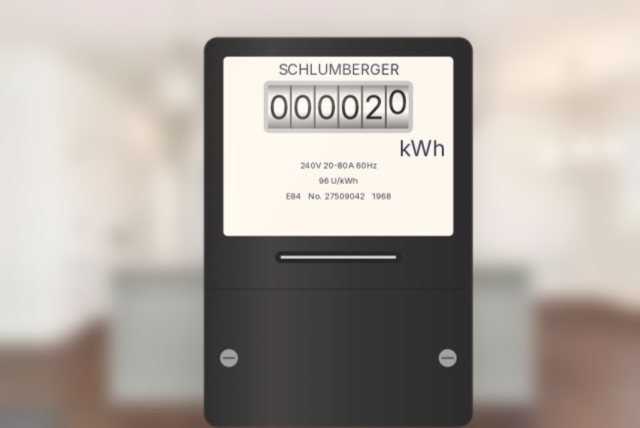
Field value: 20 kWh
